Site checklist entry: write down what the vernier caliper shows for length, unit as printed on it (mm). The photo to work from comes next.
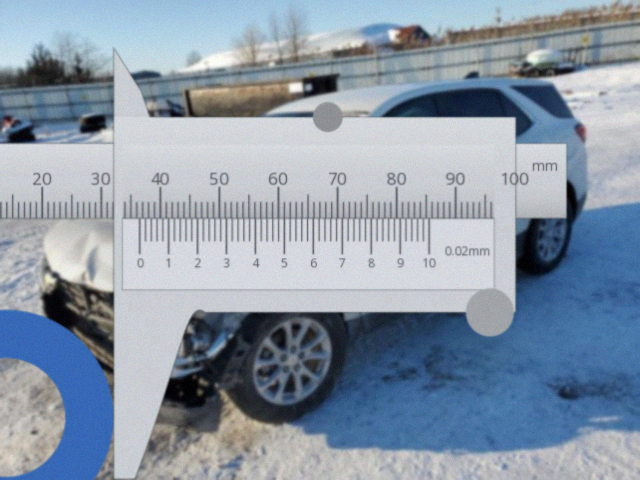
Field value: 36.5 mm
